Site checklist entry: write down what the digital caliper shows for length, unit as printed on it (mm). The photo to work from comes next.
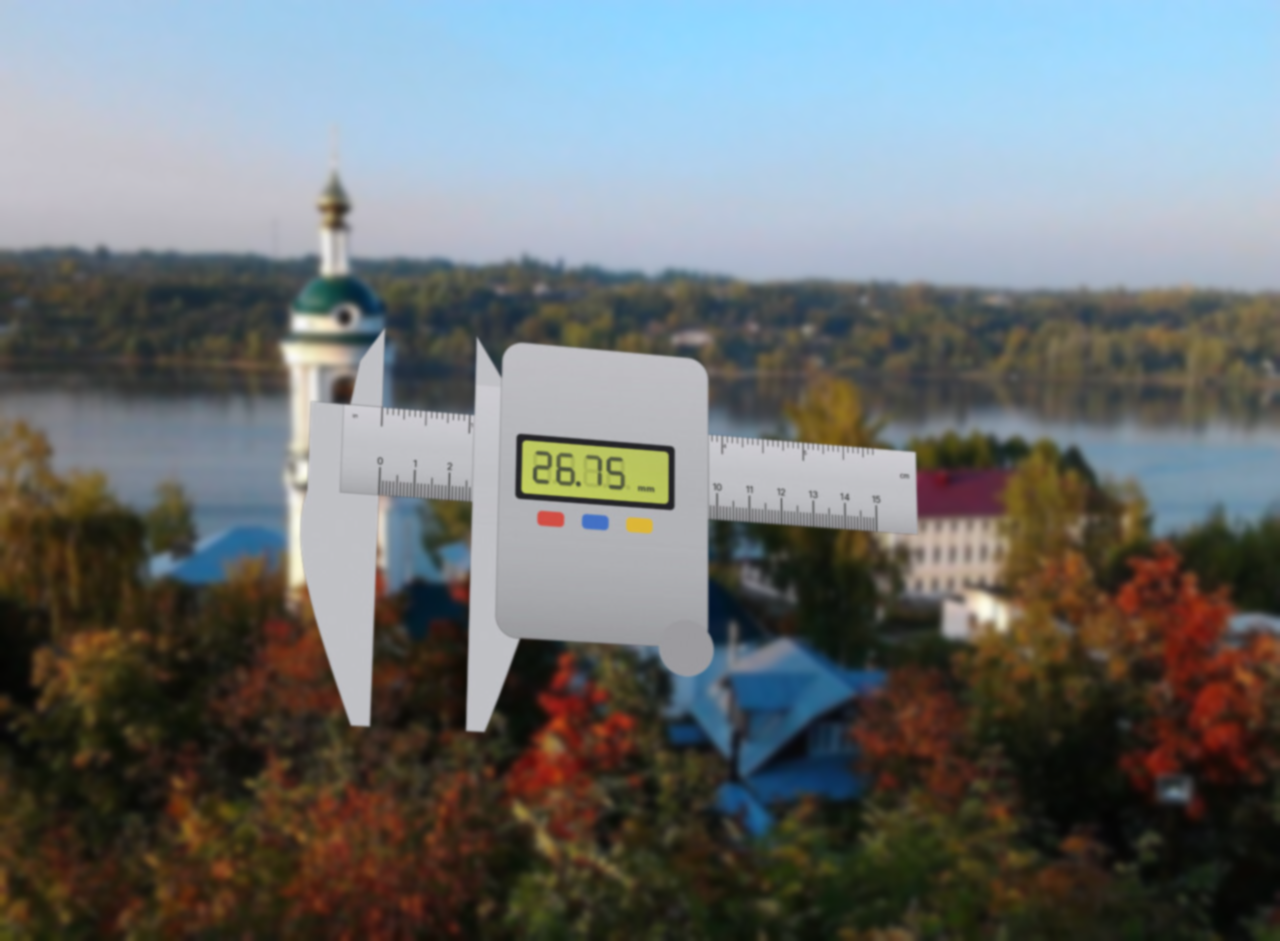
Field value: 26.75 mm
